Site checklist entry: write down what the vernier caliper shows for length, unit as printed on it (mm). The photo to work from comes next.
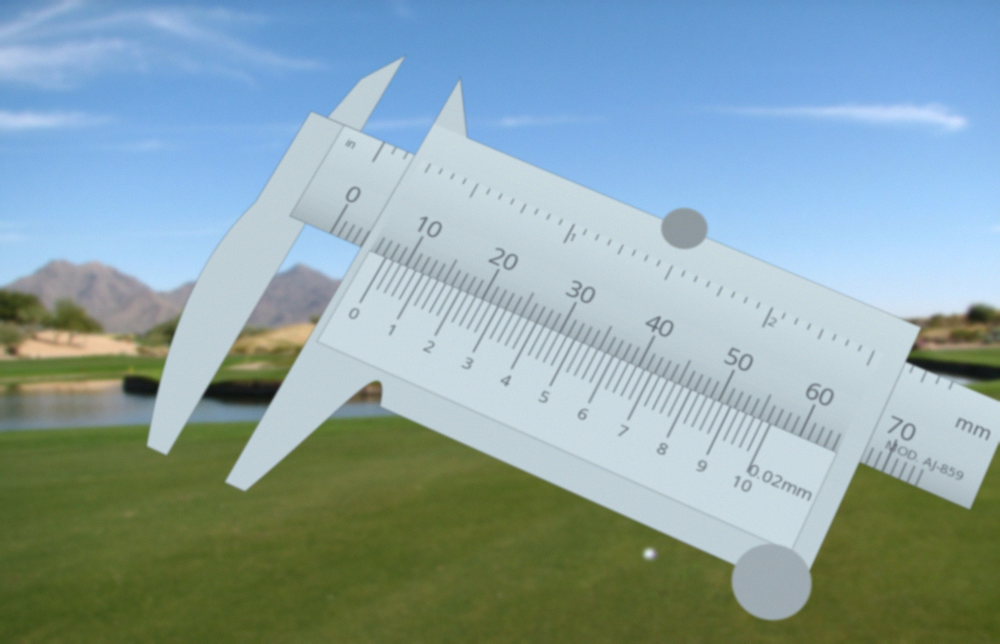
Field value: 7.4 mm
